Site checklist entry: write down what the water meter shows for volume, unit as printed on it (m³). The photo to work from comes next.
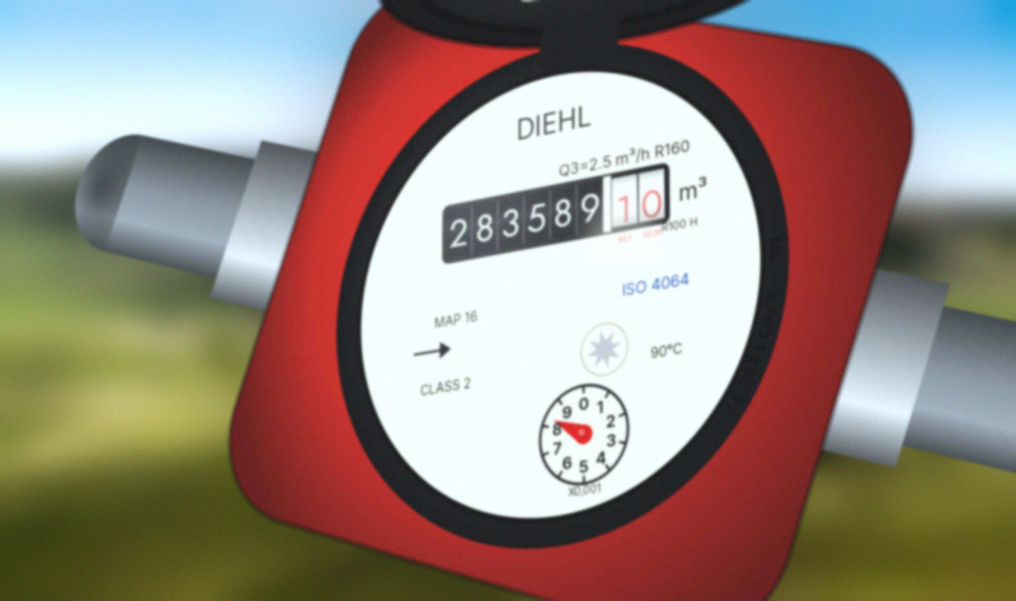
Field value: 283589.098 m³
